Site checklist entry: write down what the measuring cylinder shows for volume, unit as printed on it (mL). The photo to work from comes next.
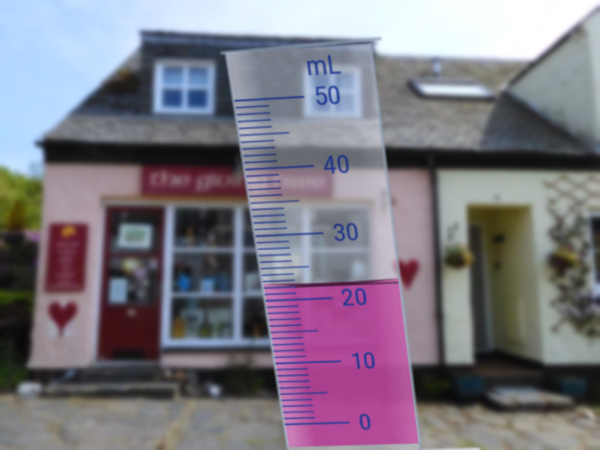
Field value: 22 mL
